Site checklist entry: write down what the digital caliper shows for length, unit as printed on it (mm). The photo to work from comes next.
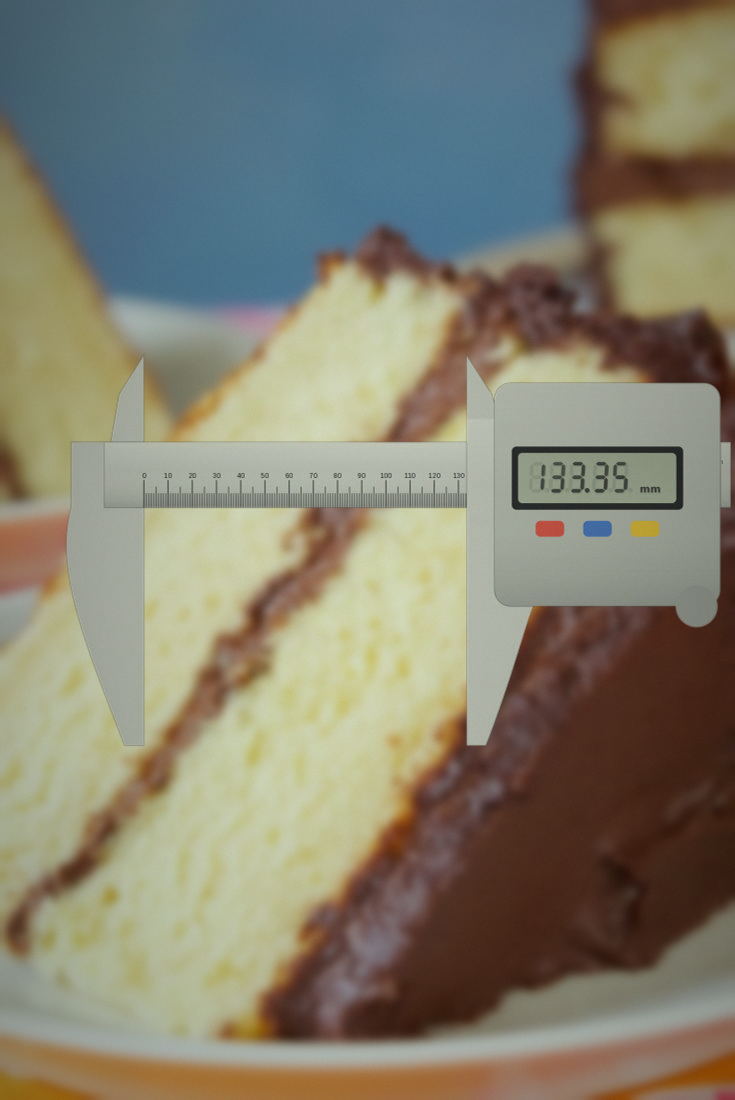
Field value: 133.35 mm
